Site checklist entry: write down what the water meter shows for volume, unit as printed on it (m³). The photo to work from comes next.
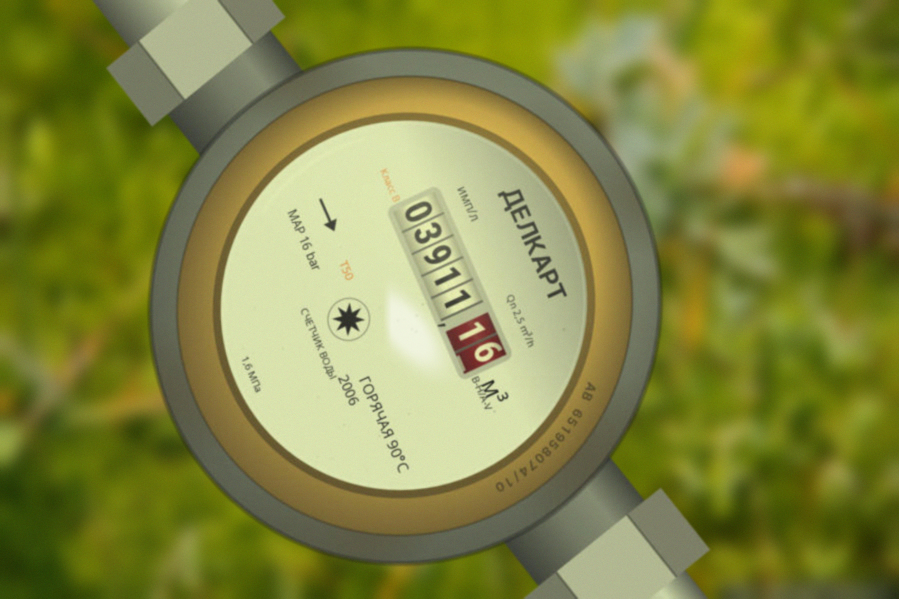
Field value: 3911.16 m³
